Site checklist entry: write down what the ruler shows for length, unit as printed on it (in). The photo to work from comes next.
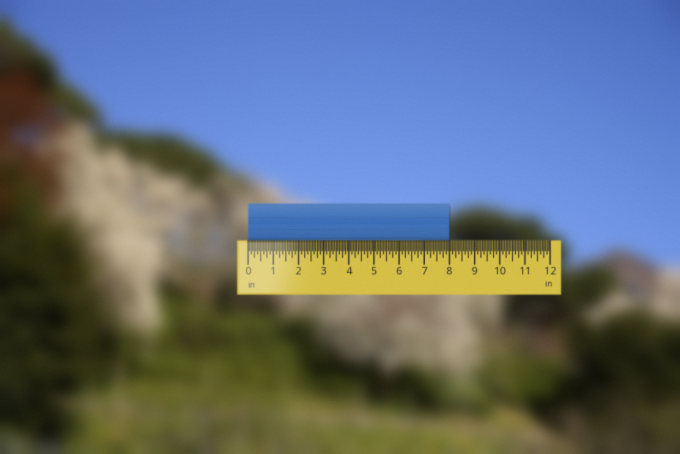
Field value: 8 in
